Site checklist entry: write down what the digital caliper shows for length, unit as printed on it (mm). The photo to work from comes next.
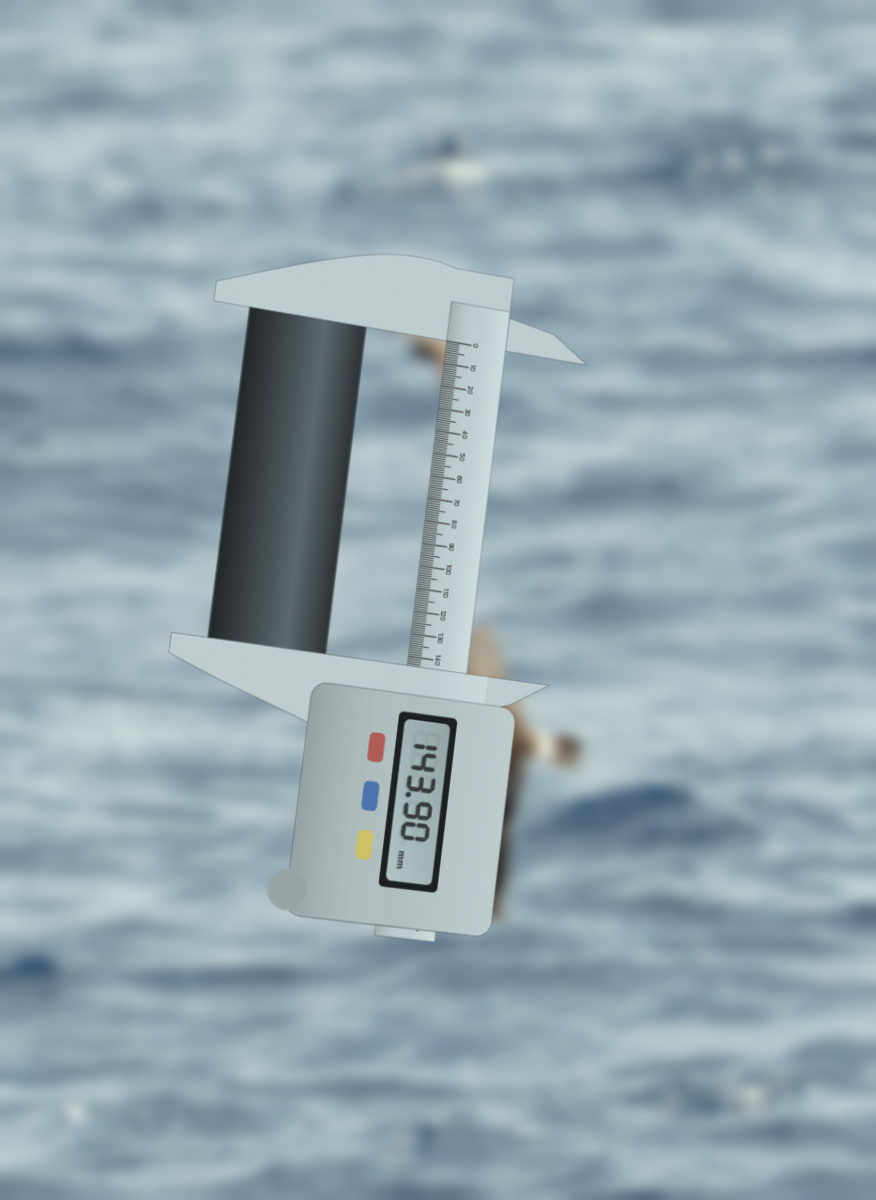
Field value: 143.90 mm
